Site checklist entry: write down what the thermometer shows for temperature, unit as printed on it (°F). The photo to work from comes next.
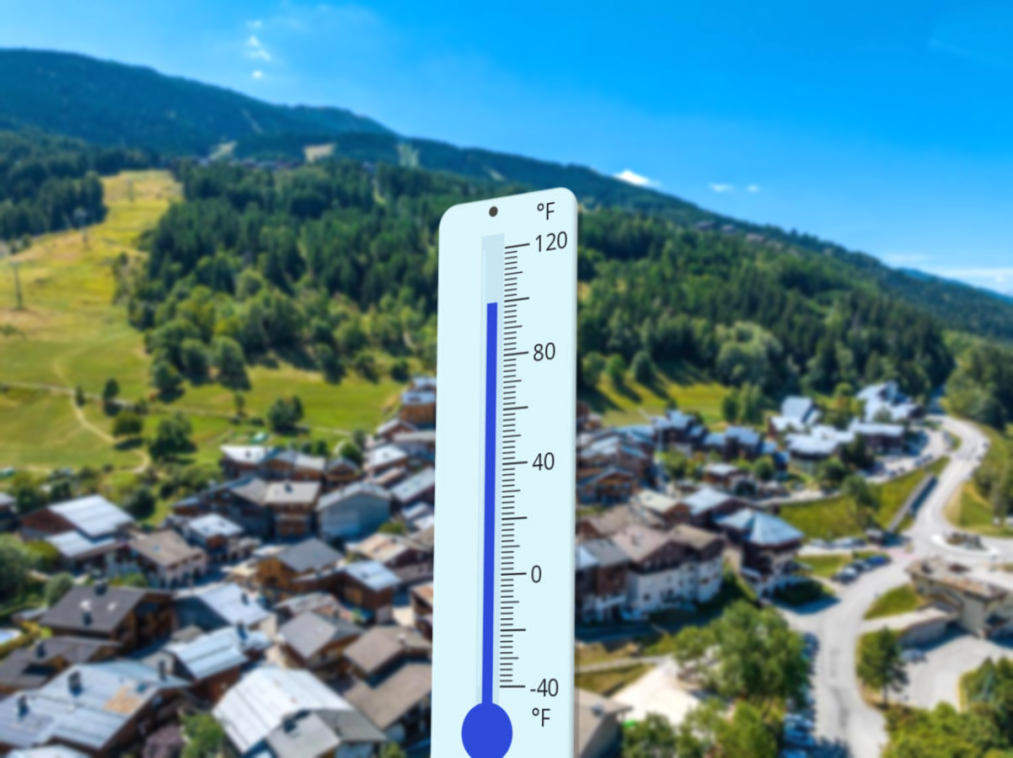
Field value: 100 °F
